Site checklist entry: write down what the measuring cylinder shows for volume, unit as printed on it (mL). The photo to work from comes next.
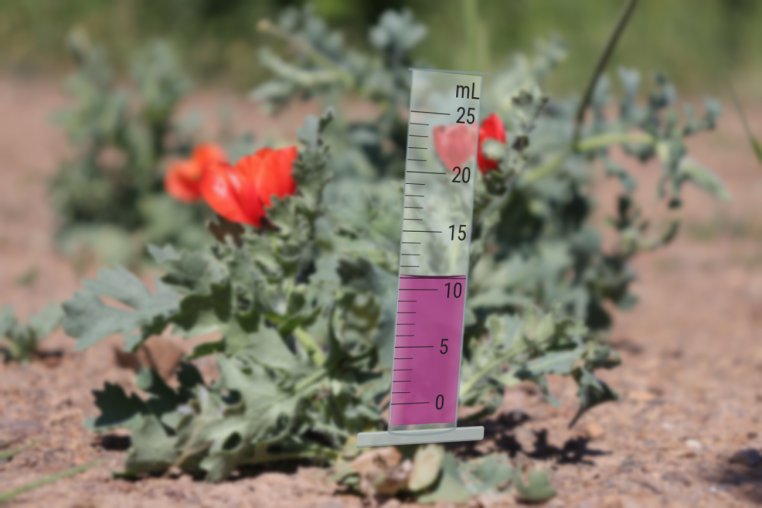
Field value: 11 mL
